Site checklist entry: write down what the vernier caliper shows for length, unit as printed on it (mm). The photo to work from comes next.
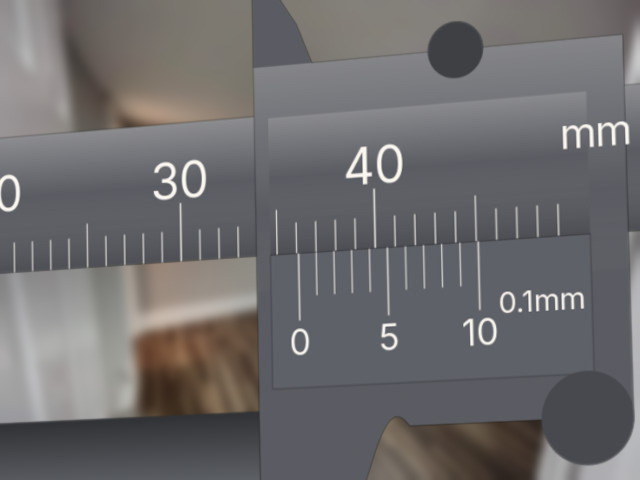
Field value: 36.1 mm
